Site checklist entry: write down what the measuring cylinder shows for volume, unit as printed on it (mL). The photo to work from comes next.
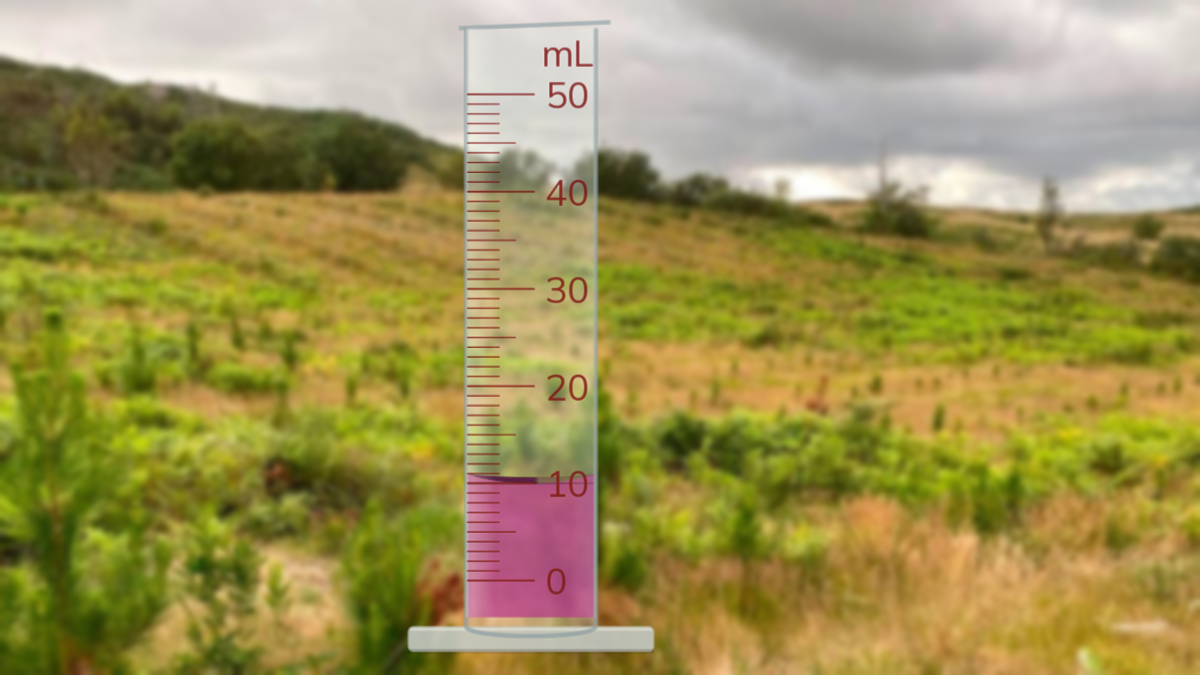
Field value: 10 mL
